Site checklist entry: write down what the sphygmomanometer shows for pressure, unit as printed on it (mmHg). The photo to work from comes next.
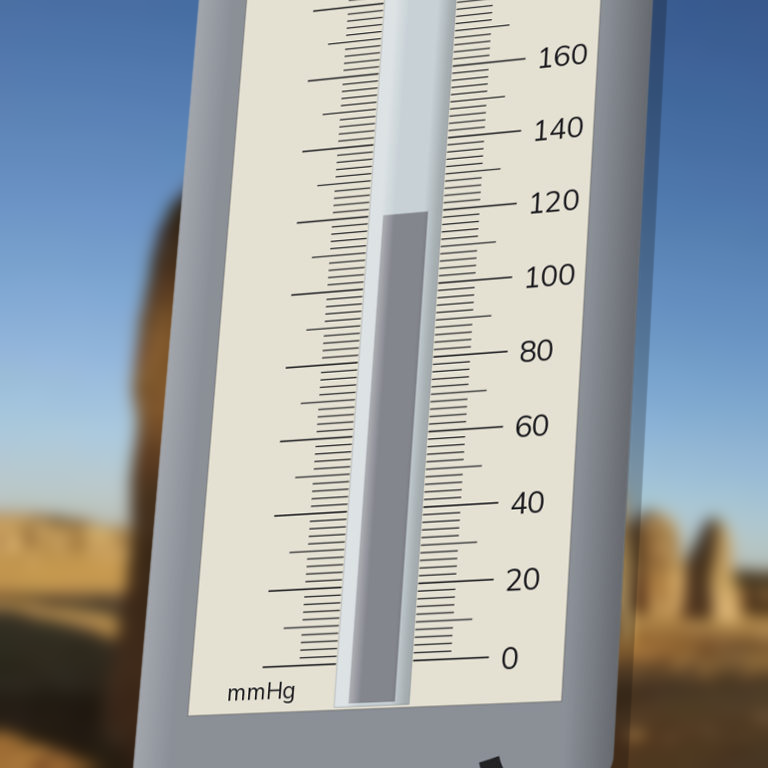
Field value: 120 mmHg
